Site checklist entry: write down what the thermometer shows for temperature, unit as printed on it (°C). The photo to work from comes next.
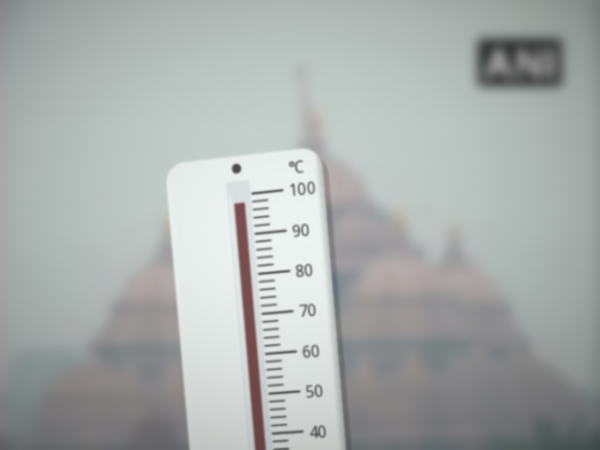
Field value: 98 °C
